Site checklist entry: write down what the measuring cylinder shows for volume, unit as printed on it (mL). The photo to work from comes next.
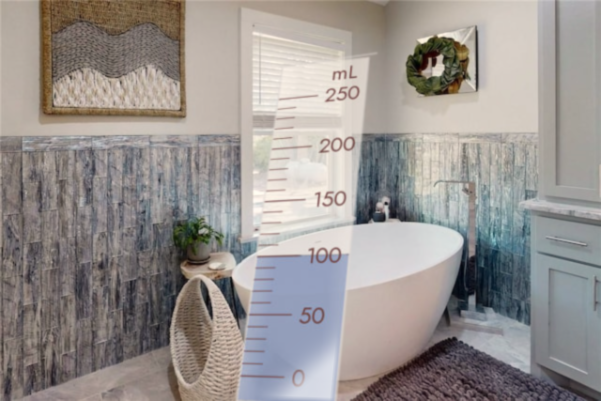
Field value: 100 mL
